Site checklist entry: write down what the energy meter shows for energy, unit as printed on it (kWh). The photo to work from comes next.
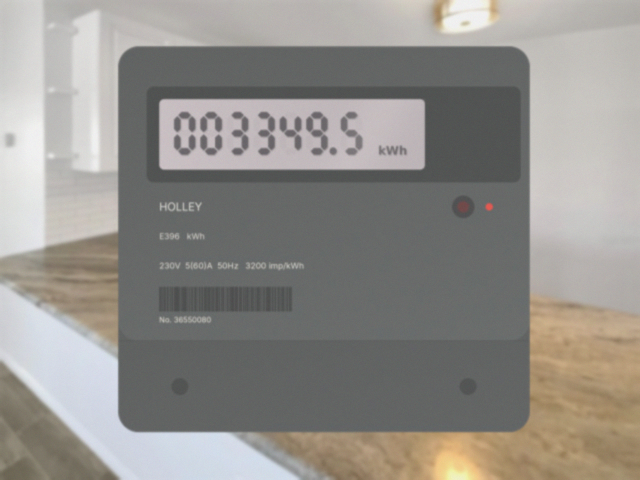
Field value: 3349.5 kWh
